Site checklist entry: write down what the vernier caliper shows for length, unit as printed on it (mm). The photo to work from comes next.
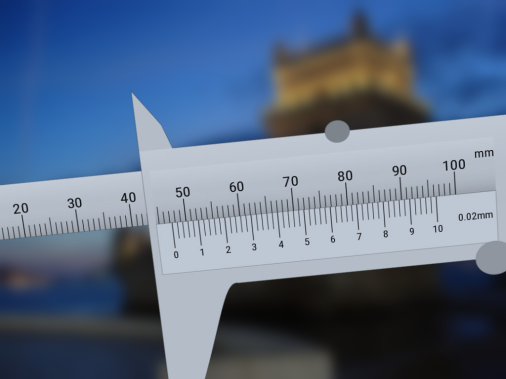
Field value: 47.4 mm
